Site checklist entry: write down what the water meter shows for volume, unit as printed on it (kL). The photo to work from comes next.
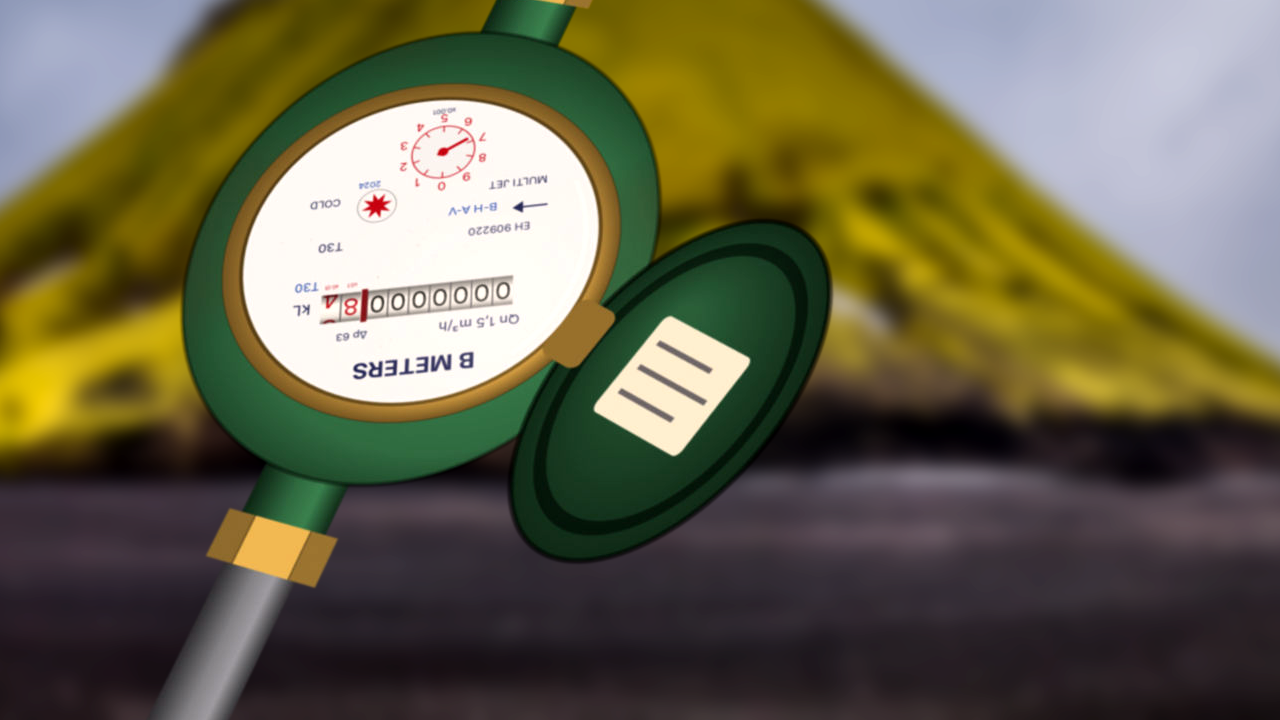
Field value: 0.836 kL
